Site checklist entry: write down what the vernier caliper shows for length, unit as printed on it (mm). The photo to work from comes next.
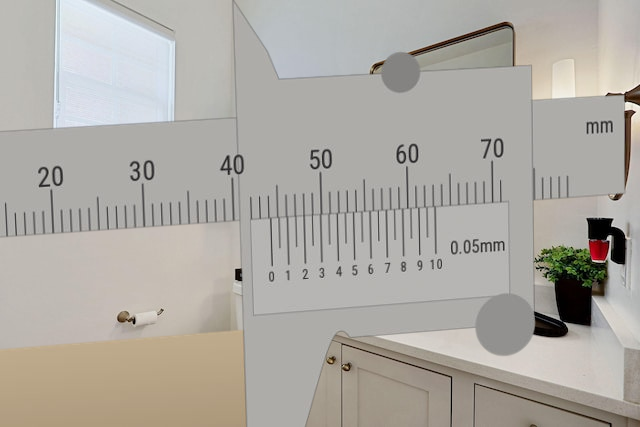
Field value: 44.2 mm
